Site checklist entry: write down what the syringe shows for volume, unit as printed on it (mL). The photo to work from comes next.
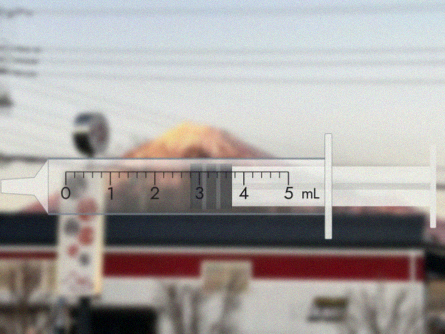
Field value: 2.8 mL
